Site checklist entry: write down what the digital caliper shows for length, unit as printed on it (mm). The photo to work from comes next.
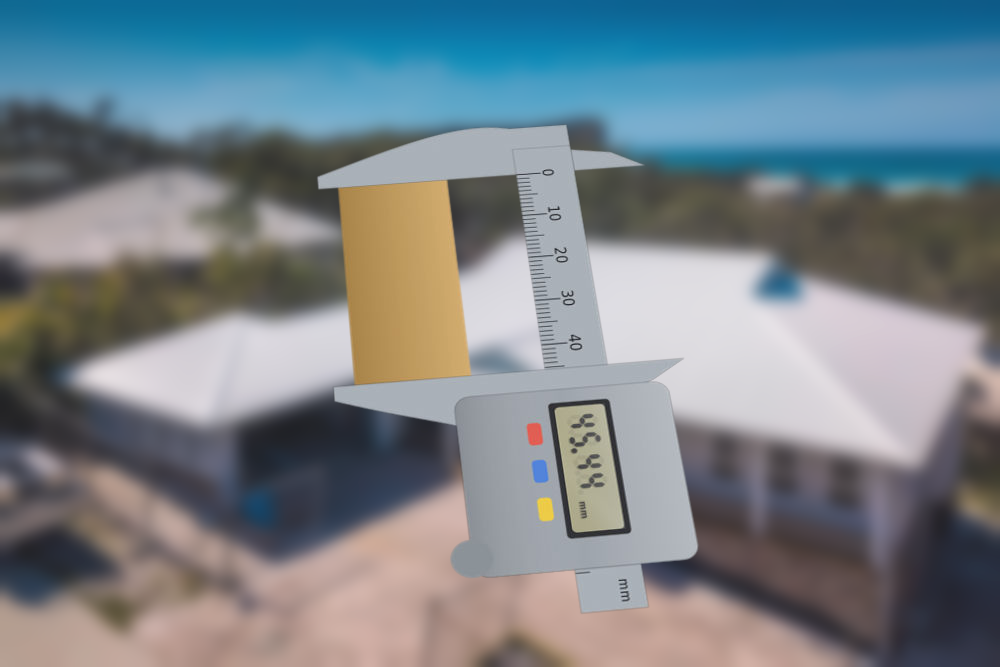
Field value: 45.44 mm
